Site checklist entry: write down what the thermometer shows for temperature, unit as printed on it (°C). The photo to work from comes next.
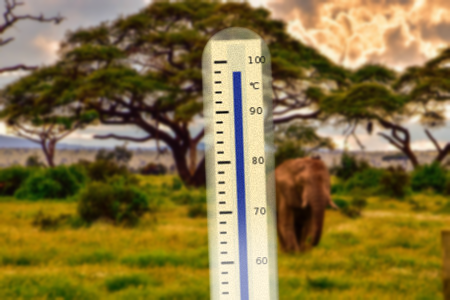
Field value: 98 °C
